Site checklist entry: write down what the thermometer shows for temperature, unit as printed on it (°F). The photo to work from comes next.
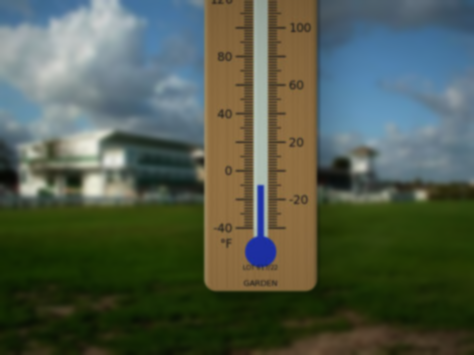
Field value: -10 °F
